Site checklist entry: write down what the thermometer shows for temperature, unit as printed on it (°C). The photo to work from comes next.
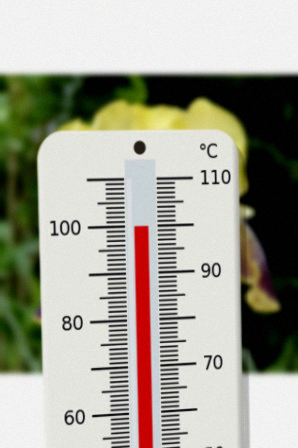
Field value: 100 °C
